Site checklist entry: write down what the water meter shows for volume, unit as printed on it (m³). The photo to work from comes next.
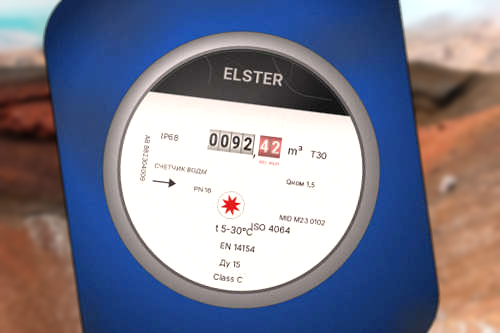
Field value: 92.42 m³
